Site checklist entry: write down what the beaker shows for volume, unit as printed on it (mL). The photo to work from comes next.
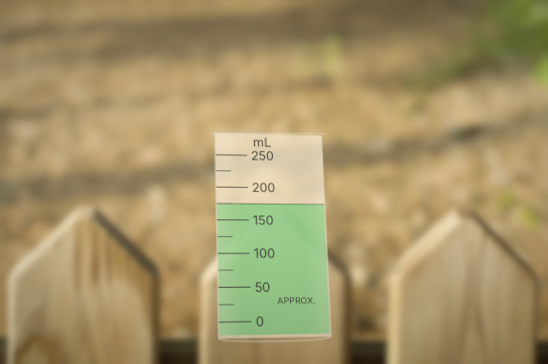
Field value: 175 mL
